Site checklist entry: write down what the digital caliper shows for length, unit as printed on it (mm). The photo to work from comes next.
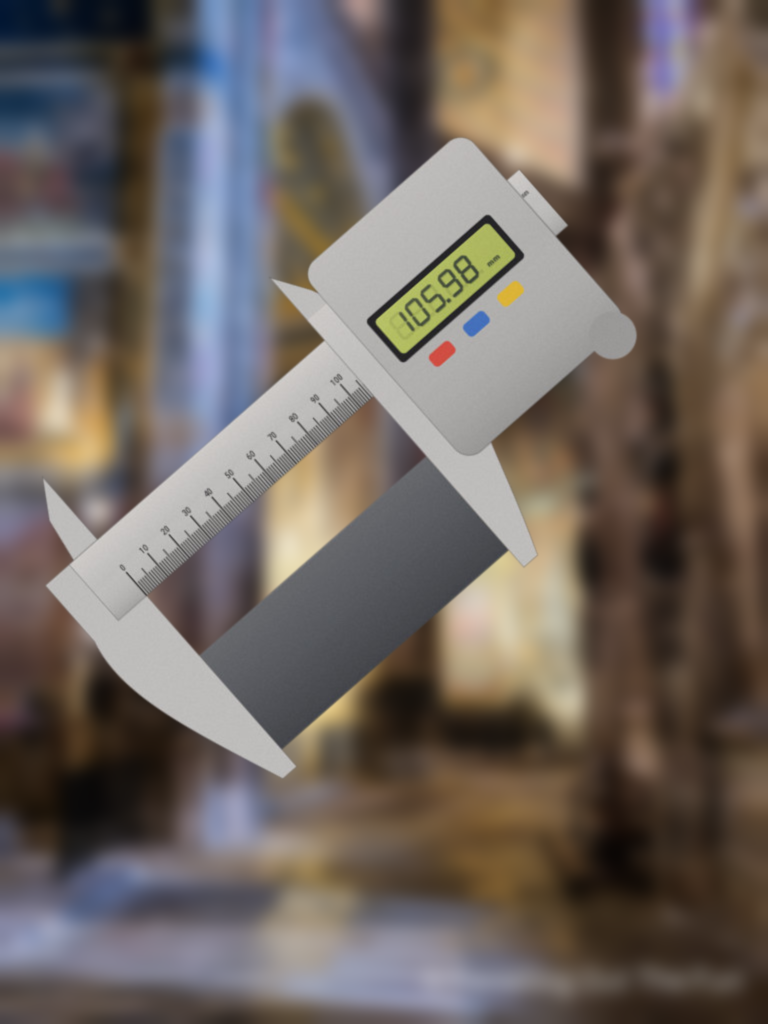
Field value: 105.98 mm
